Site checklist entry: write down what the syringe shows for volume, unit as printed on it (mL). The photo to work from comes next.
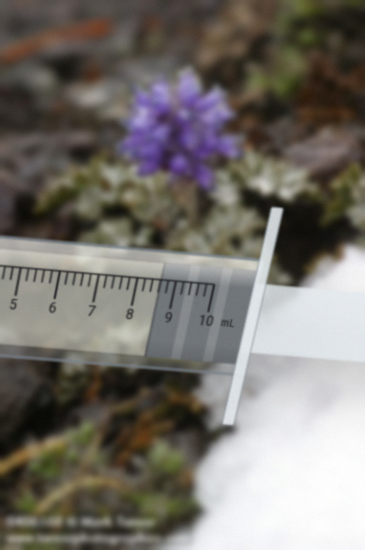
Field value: 8.6 mL
